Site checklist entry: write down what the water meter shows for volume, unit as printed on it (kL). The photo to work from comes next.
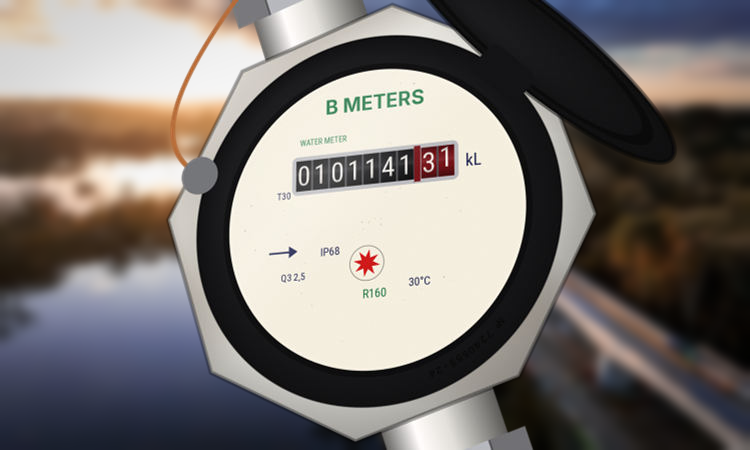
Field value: 101141.31 kL
